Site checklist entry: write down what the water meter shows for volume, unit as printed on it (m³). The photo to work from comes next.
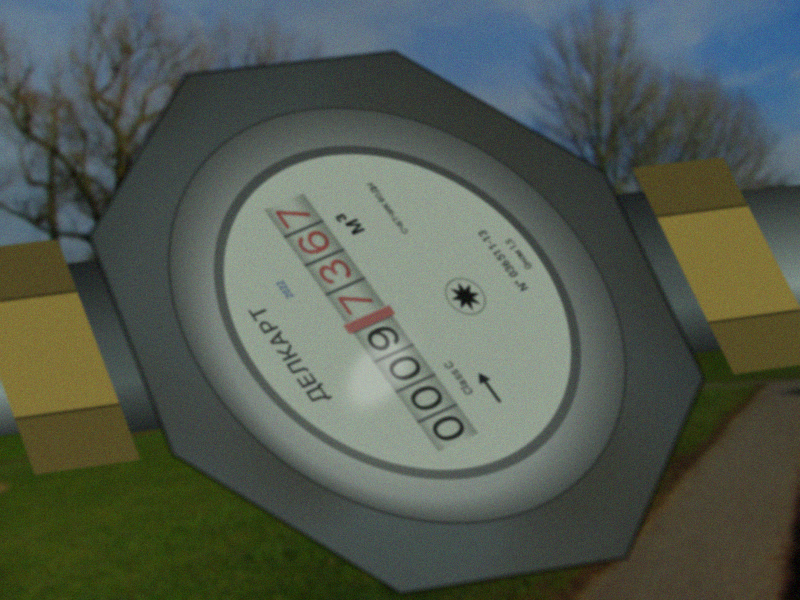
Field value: 9.7367 m³
